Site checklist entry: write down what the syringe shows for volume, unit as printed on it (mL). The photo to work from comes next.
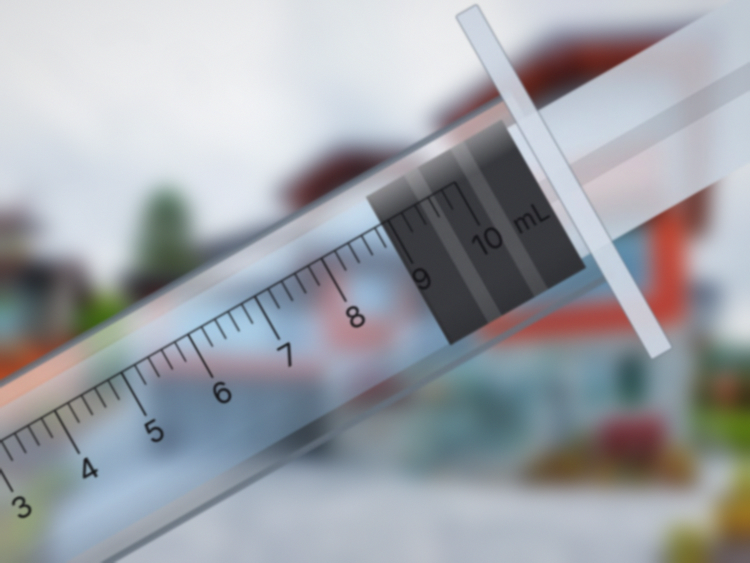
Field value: 8.9 mL
